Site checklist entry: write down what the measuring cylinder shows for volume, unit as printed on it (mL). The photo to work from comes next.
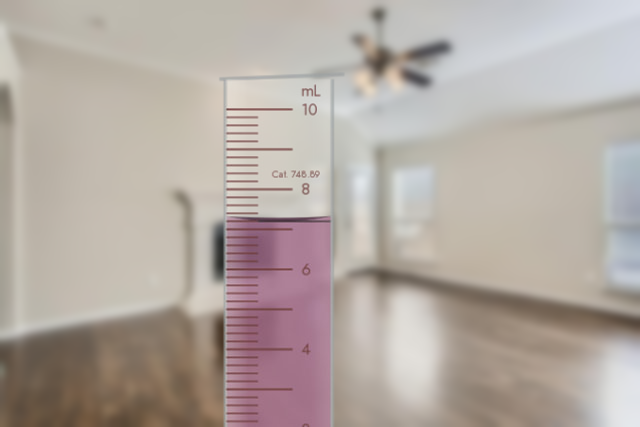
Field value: 7.2 mL
